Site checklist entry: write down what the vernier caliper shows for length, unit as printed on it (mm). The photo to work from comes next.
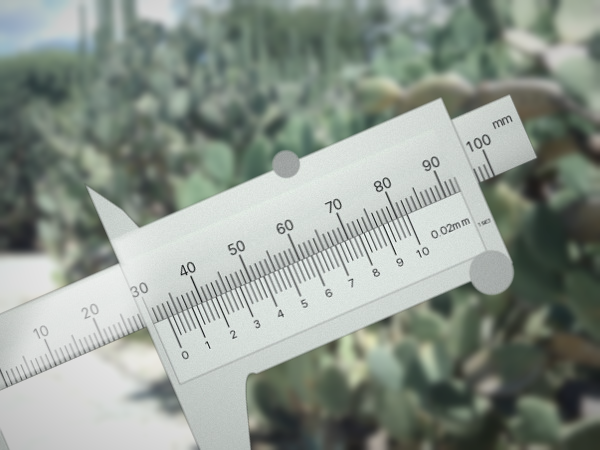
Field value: 33.0 mm
